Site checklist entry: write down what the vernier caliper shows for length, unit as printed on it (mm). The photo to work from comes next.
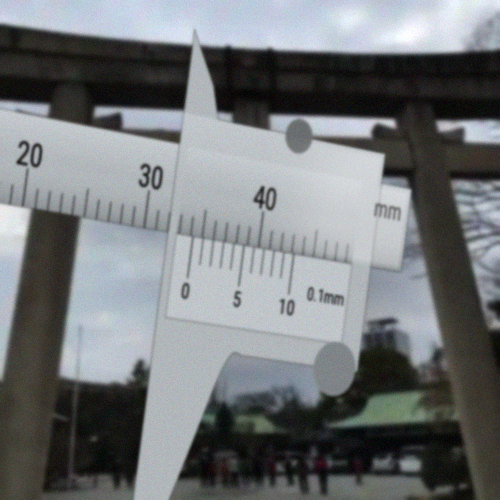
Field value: 34.2 mm
